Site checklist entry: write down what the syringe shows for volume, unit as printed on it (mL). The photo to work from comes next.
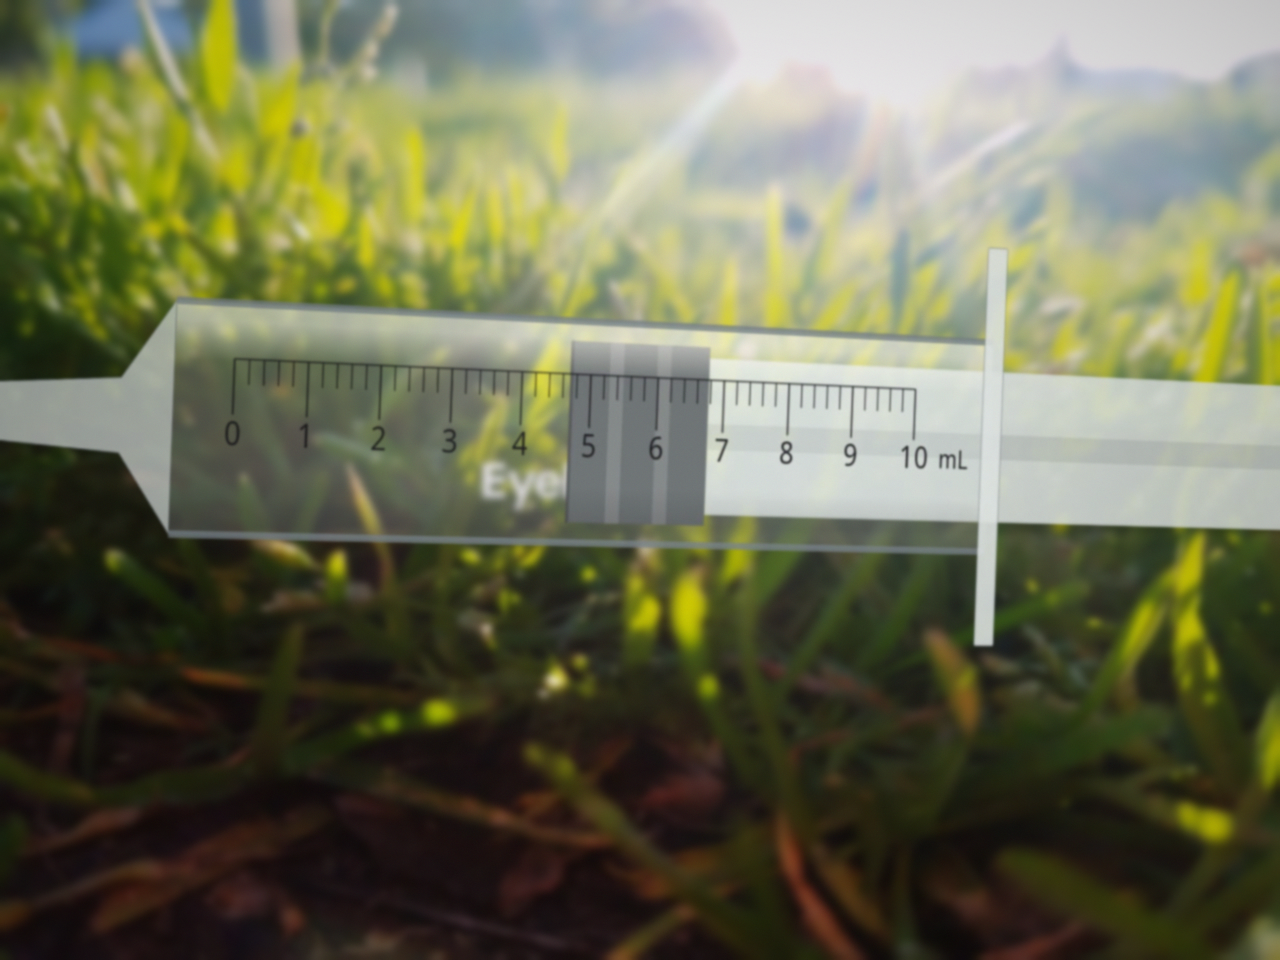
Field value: 4.7 mL
